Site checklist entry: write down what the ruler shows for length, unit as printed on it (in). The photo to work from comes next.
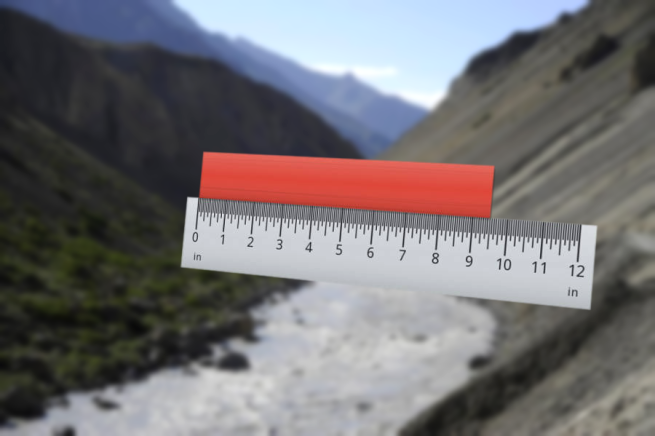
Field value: 9.5 in
